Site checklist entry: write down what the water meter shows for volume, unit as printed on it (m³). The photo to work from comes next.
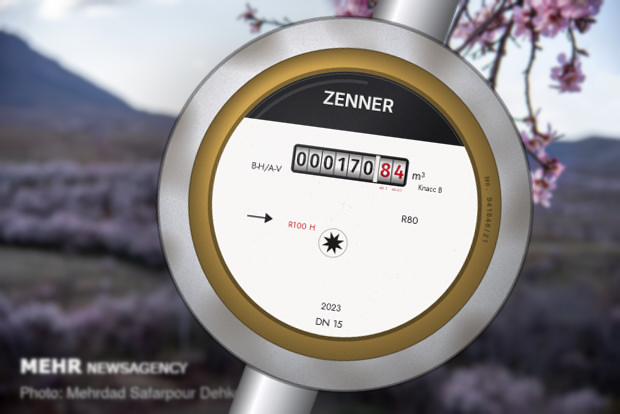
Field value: 170.84 m³
